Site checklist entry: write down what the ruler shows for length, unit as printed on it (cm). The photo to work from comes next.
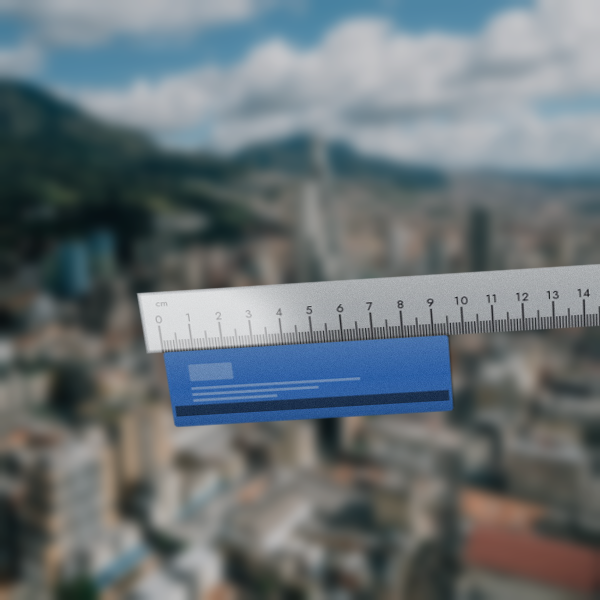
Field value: 9.5 cm
